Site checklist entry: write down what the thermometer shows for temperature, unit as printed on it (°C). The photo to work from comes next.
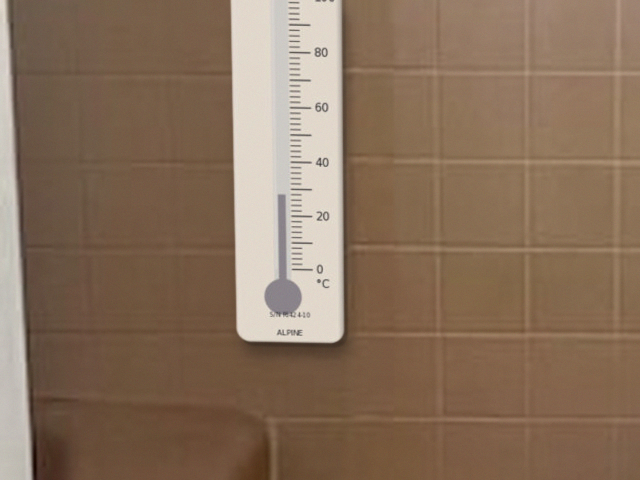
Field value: 28 °C
